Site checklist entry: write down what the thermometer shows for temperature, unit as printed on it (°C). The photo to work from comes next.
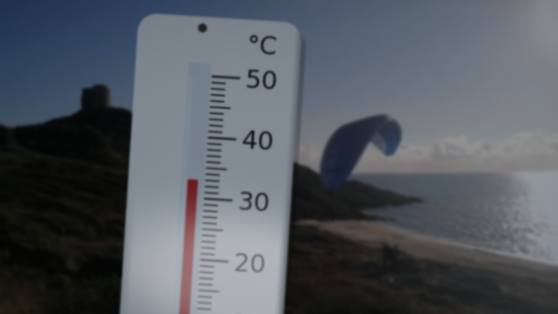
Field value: 33 °C
